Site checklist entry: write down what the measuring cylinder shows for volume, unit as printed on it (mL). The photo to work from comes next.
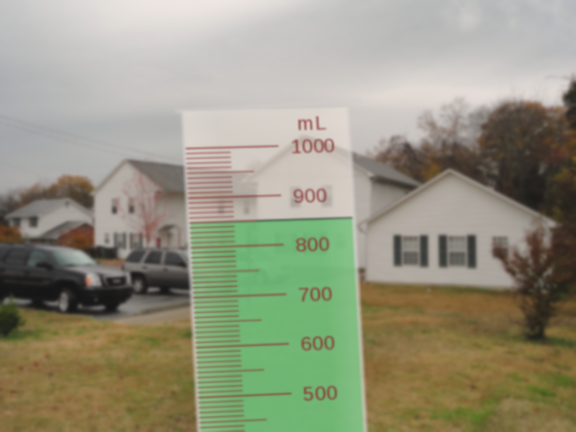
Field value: 850 mL
